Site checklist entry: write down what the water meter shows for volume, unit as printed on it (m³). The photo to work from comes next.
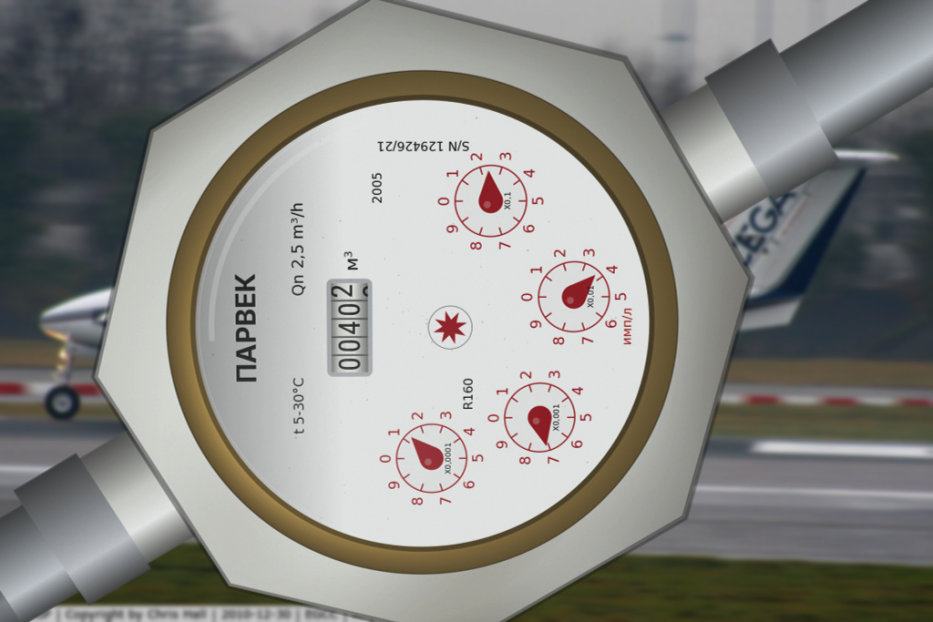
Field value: 402.2371 m³
